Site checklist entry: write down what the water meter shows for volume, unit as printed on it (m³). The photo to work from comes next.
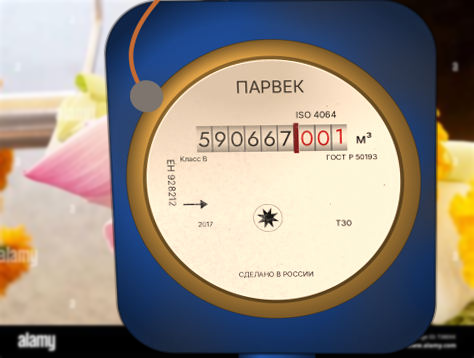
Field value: 590667.001 m³
